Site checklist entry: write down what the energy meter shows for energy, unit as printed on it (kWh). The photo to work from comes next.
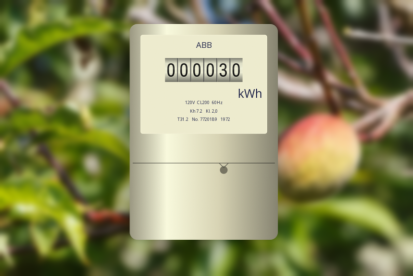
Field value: 30 kWh
